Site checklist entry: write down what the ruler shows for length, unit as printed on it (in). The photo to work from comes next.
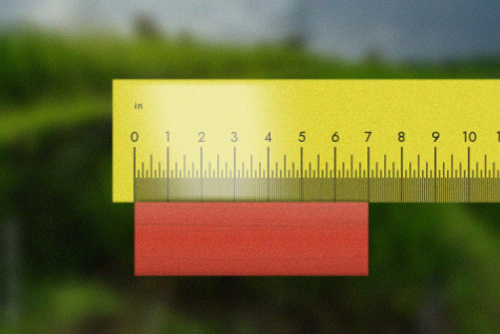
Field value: 7 in
